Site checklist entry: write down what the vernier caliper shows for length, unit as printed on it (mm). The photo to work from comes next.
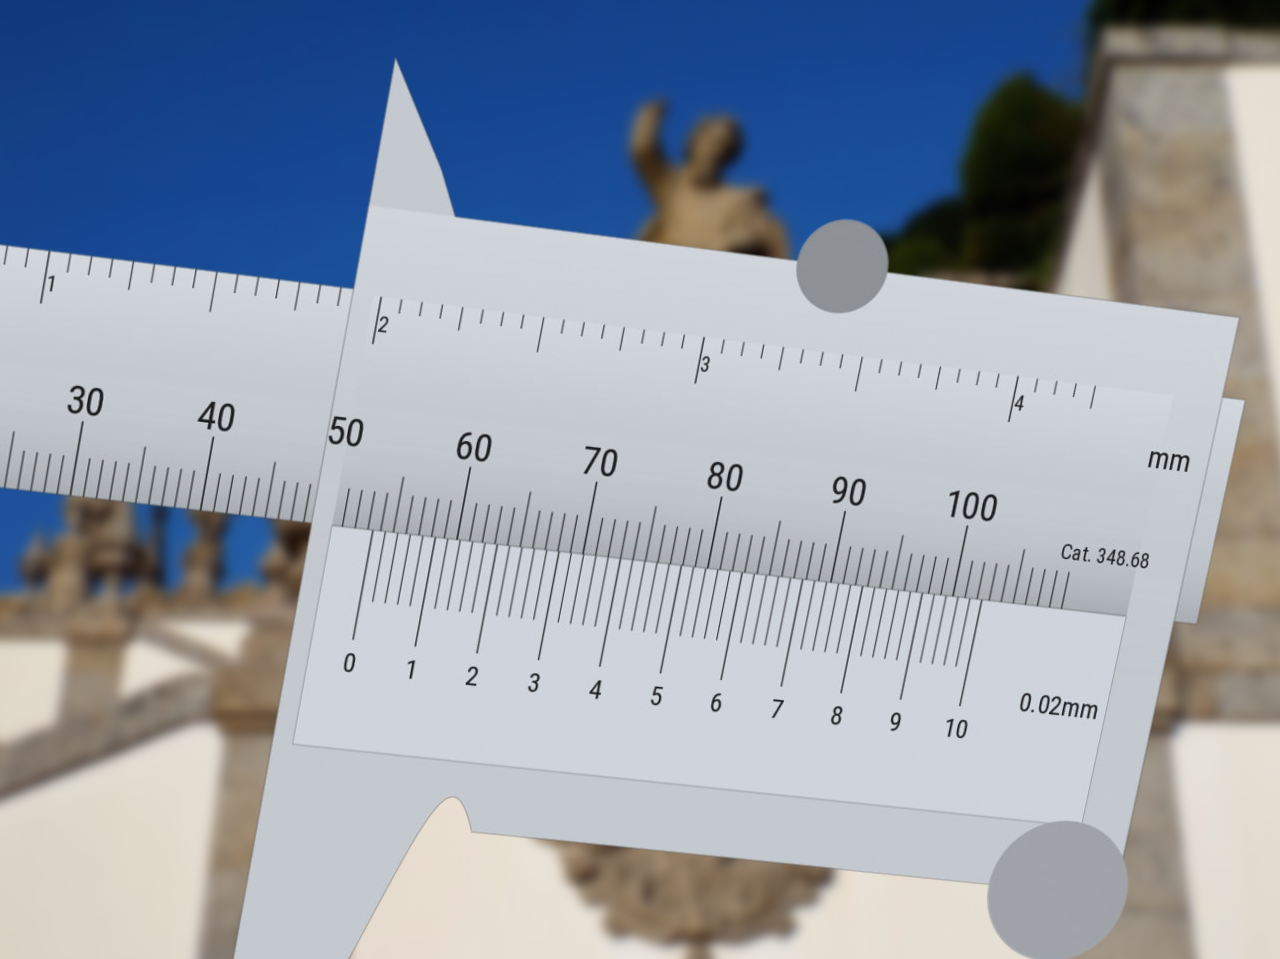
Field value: 53.4 mm
